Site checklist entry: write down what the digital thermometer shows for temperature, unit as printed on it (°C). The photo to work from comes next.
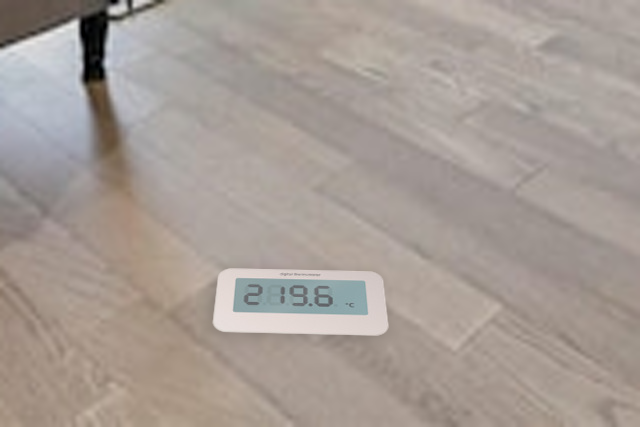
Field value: 219.6 °C
